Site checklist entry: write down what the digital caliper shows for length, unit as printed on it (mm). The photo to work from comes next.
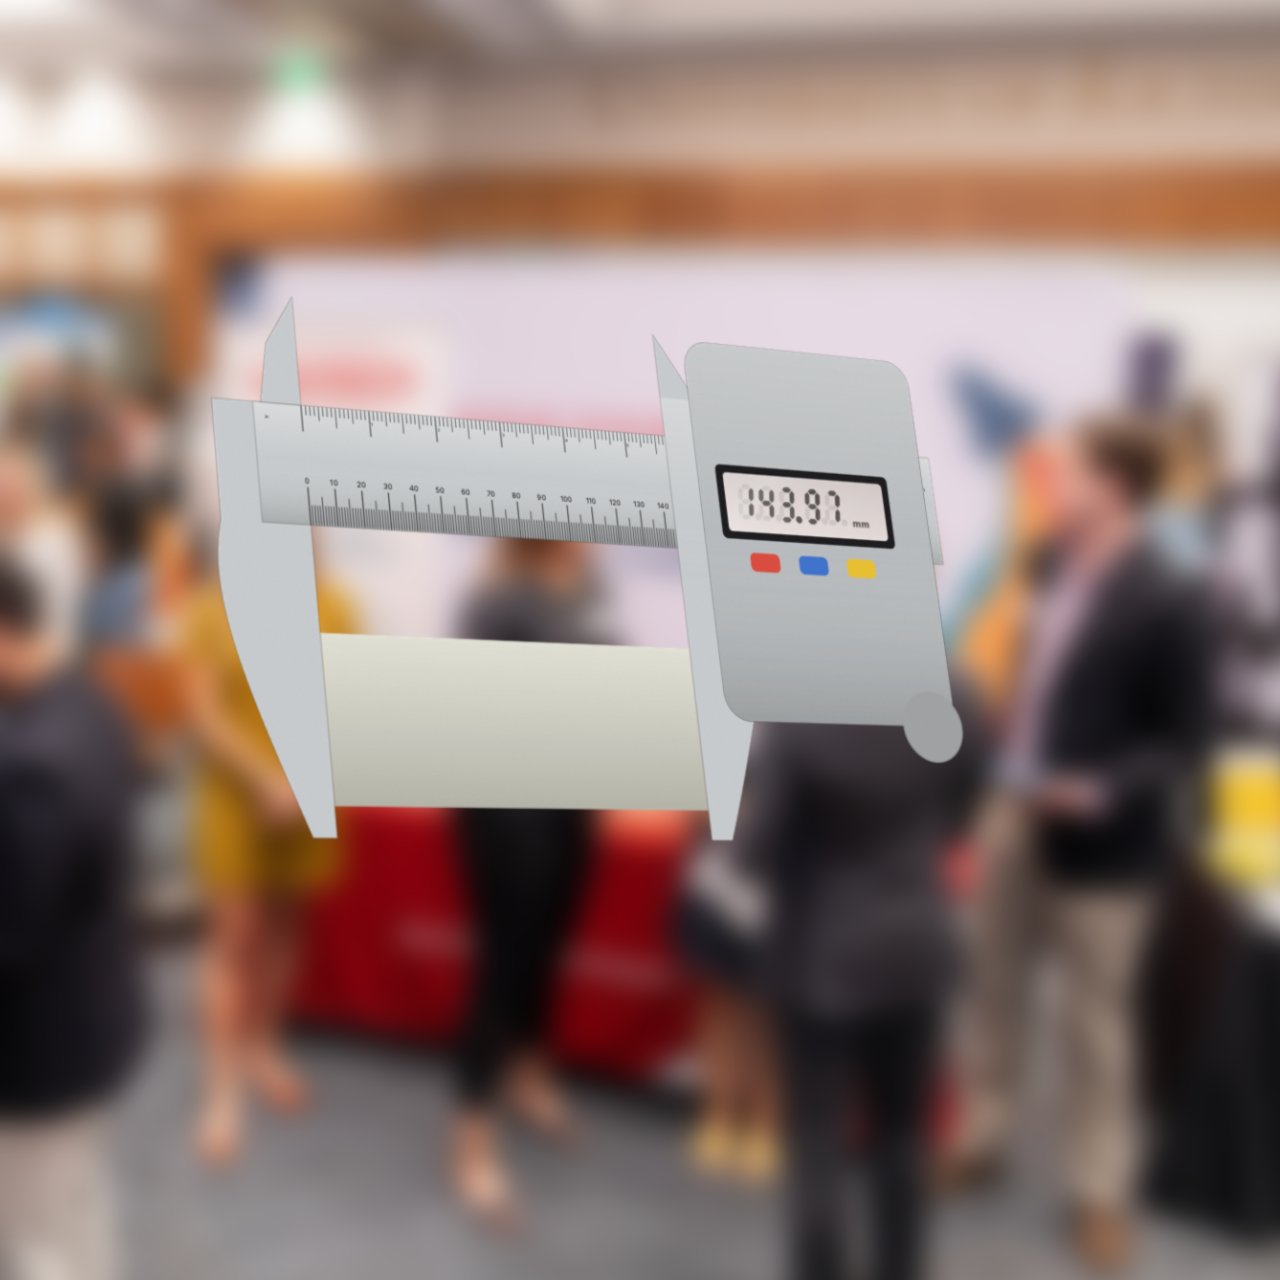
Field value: 143.97 mm
